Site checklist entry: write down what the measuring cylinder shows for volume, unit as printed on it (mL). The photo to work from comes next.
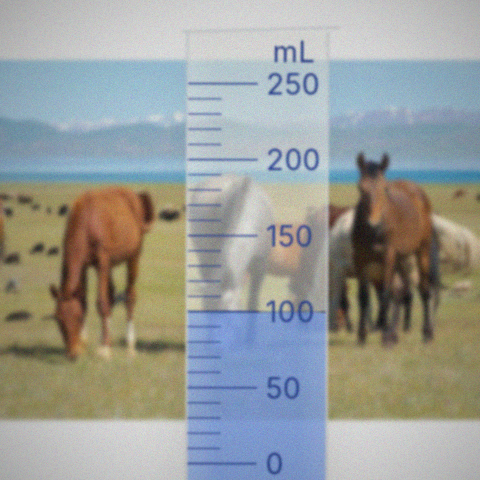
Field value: 100 mL
